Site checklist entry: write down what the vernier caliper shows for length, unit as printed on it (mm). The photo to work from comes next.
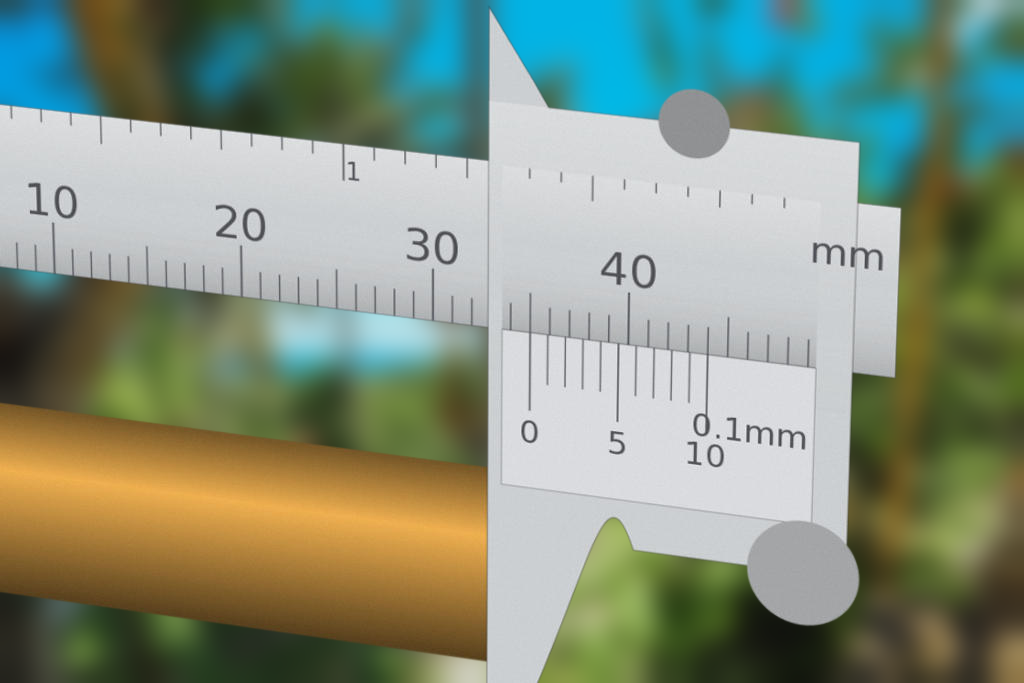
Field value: 35.0 mm
